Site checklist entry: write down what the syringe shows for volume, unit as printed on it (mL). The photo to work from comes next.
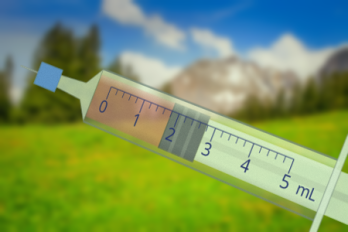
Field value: 1.8 mL
